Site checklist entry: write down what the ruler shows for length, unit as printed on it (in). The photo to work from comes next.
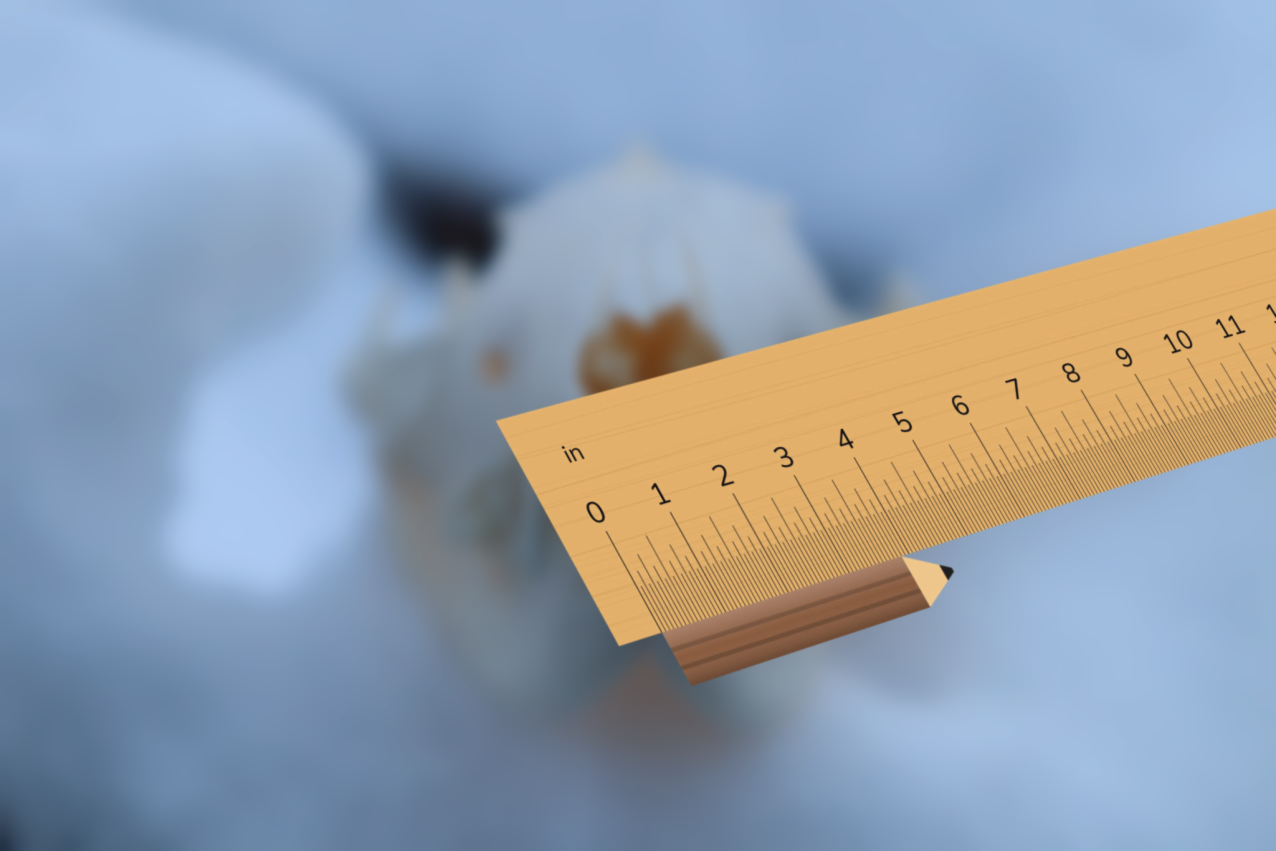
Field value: 4.5 in
